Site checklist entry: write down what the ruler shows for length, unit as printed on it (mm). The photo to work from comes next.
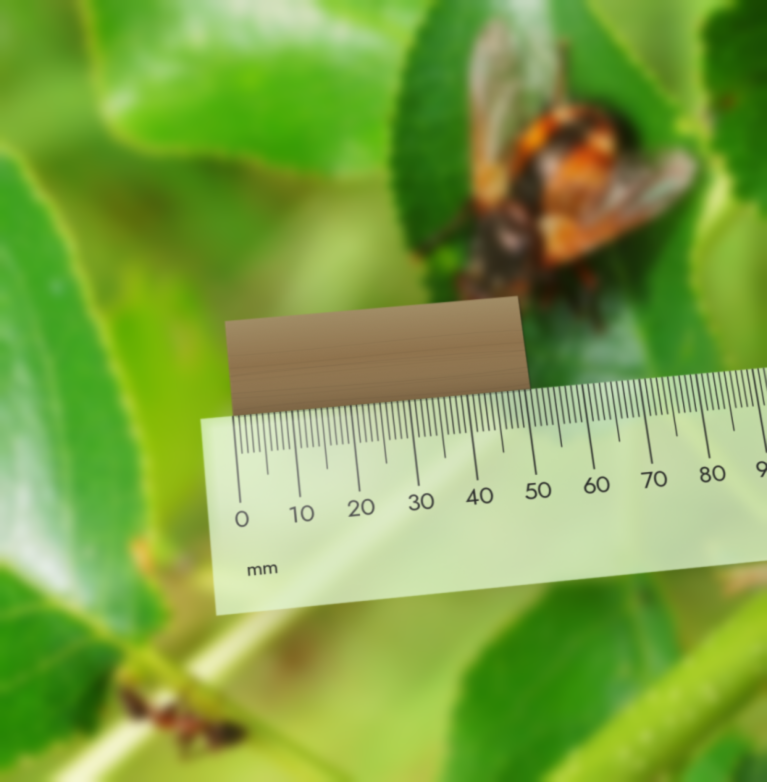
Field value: 51 mm
